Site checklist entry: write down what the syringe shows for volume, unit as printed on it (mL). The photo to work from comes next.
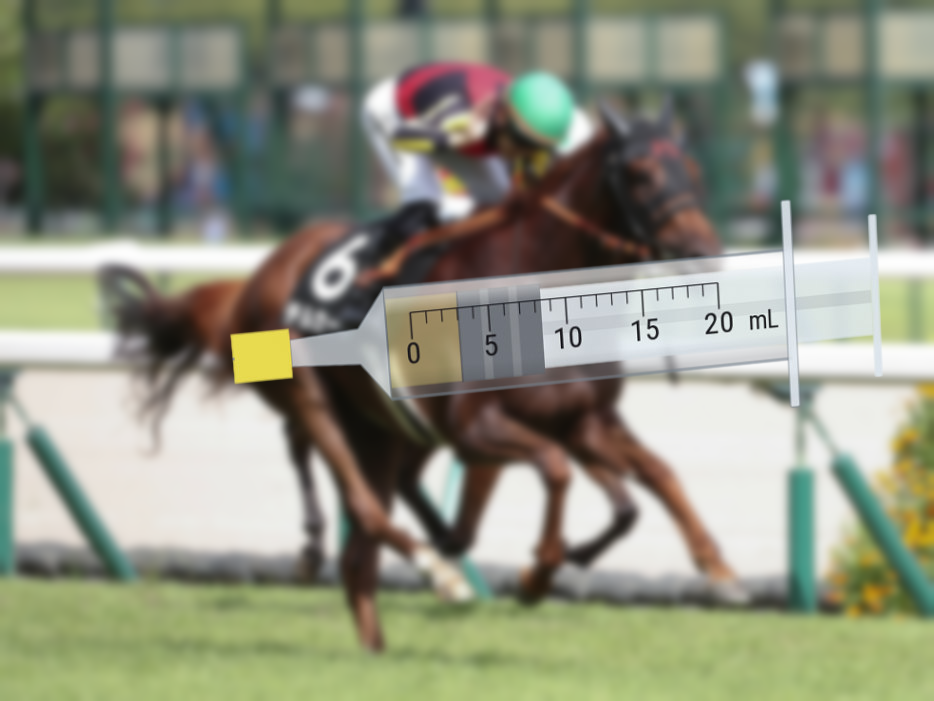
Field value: 3 mL
